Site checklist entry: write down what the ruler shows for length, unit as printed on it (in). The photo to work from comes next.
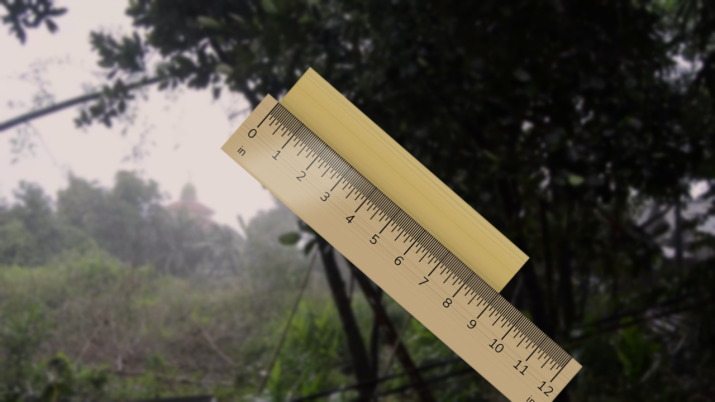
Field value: 9 in
